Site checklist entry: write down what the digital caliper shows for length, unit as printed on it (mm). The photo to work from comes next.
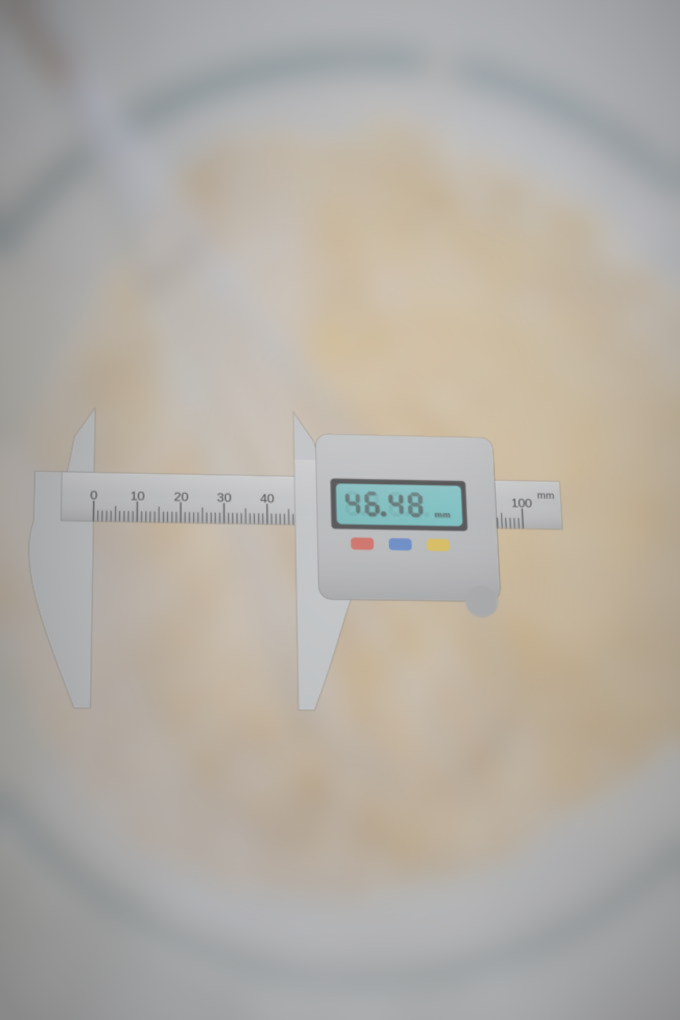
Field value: 46.48 mm
